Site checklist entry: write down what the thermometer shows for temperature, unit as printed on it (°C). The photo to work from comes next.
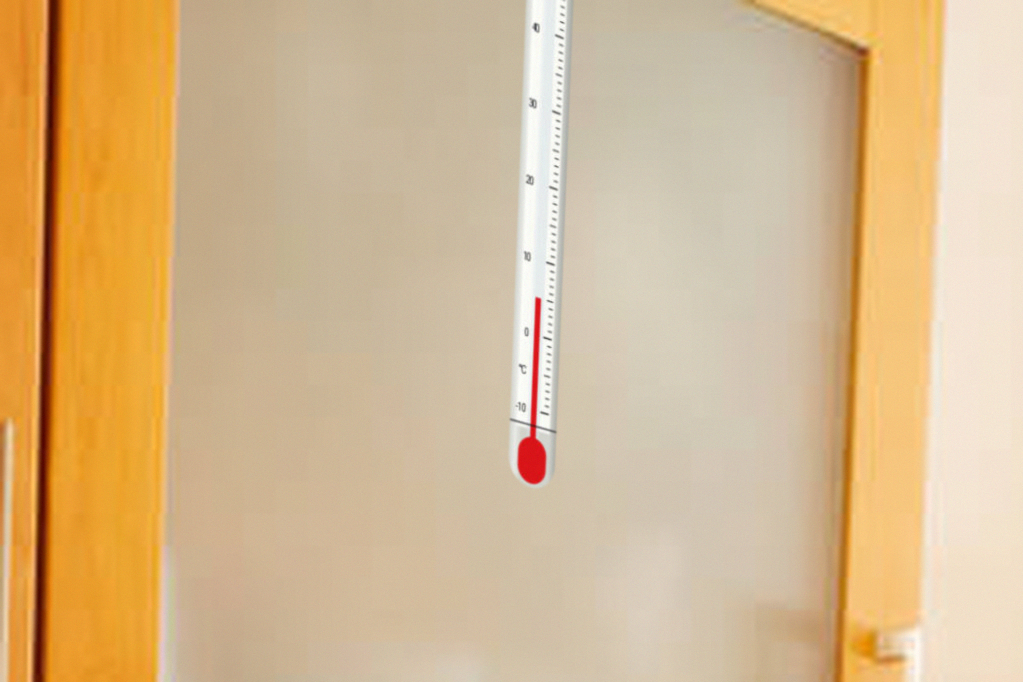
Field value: 5 °C
